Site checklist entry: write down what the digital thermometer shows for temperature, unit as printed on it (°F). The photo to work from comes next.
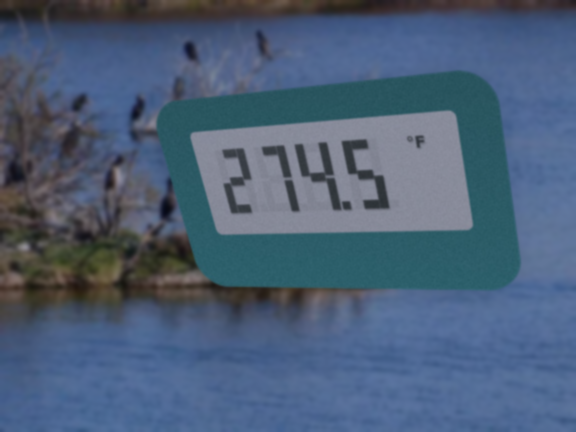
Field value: 274.5 °F
